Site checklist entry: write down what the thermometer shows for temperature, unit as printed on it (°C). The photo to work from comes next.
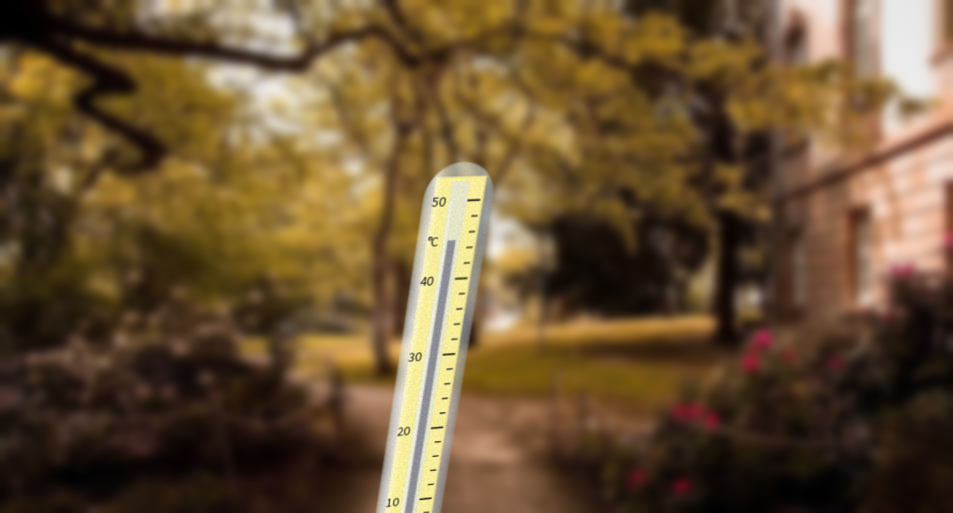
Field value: 45 °C
